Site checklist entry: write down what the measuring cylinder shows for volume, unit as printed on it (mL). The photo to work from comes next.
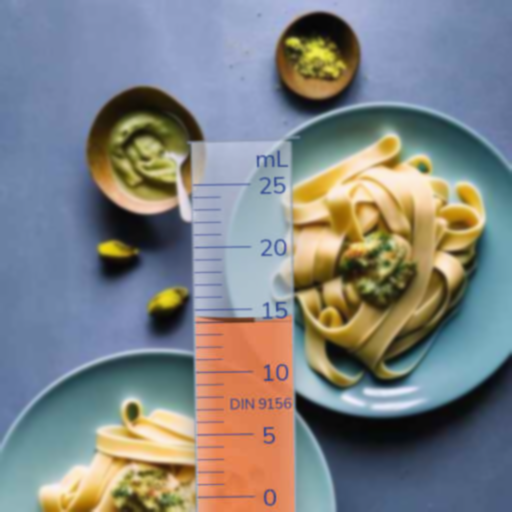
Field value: 14 mL
